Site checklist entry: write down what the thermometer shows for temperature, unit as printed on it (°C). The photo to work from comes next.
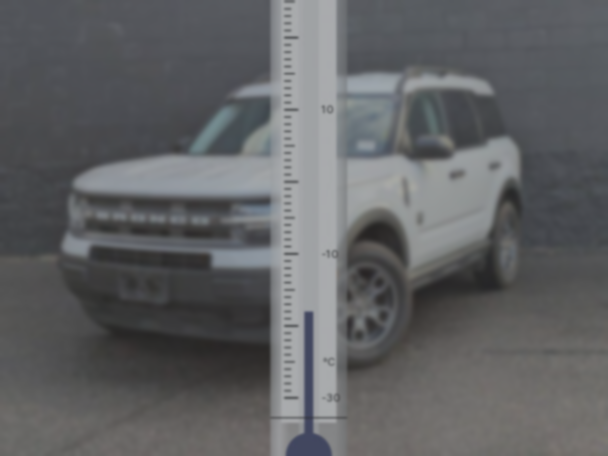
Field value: -18 °C
